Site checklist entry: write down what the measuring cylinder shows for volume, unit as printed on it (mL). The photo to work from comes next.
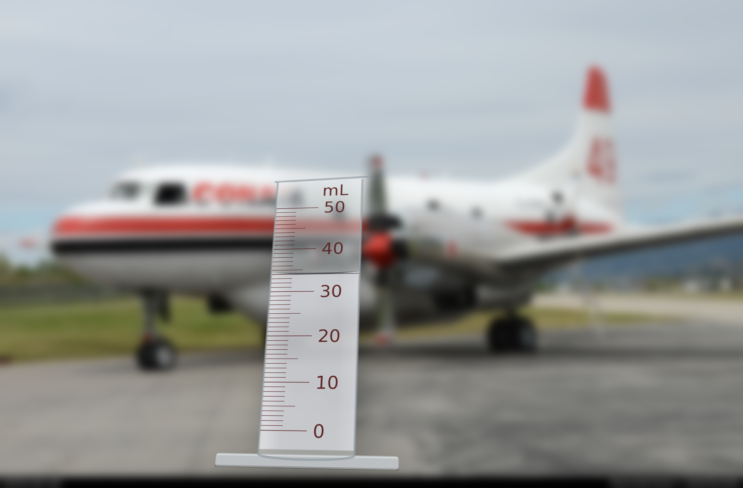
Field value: 34 mL
